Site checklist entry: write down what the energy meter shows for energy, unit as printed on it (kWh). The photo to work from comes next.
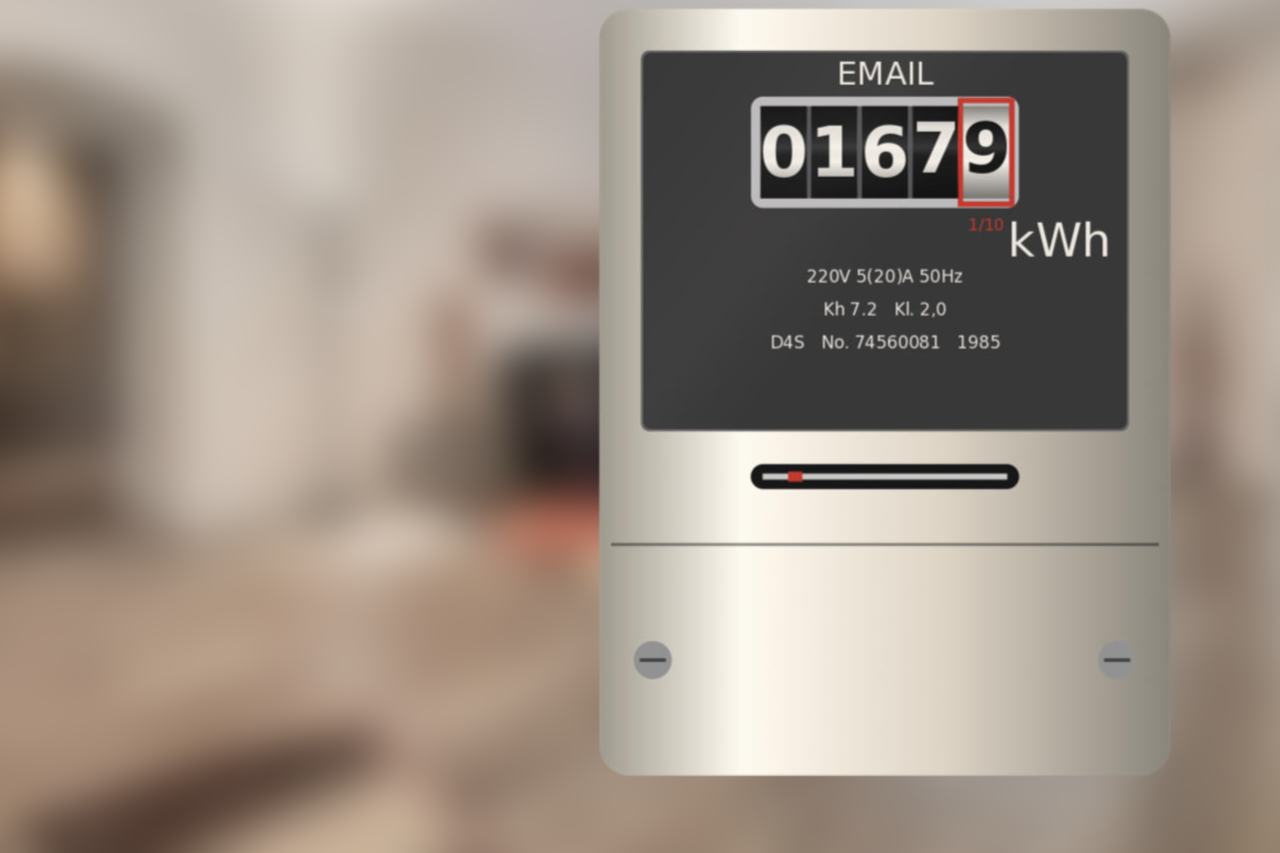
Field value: 167.9 kWh
